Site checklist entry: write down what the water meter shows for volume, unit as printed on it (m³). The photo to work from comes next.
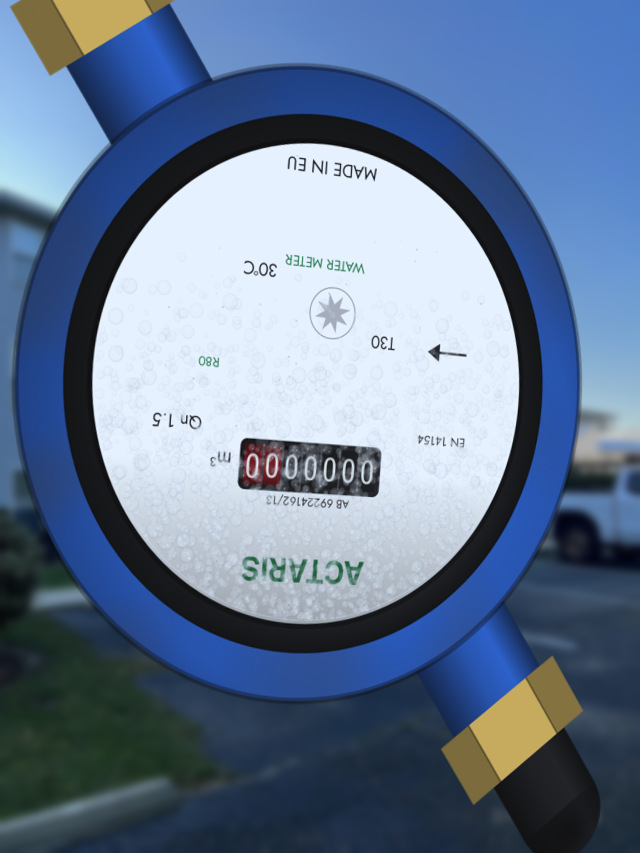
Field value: 0.00 m³
